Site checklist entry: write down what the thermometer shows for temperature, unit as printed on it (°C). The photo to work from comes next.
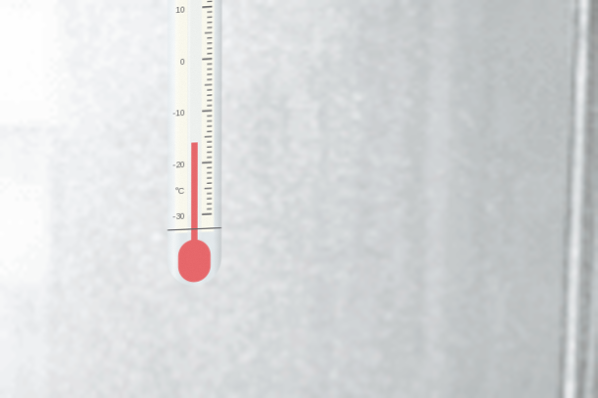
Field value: -16 °C
